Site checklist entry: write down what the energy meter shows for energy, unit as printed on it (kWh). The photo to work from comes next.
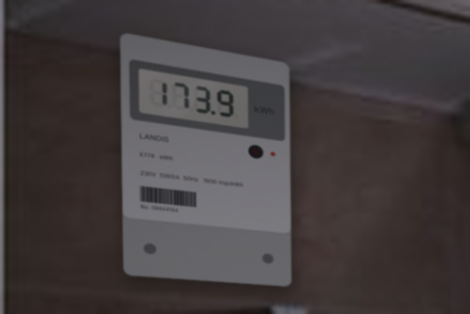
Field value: 173.9 kWh
